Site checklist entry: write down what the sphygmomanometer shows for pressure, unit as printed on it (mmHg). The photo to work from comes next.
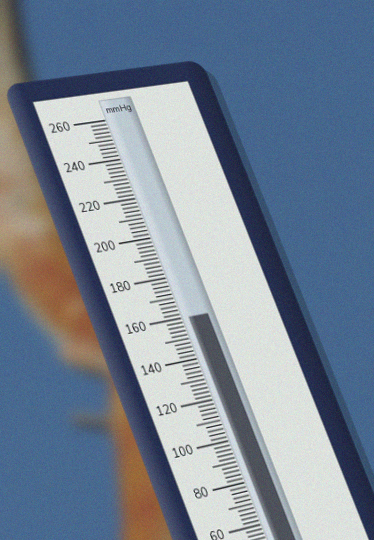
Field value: 160 mmHg
